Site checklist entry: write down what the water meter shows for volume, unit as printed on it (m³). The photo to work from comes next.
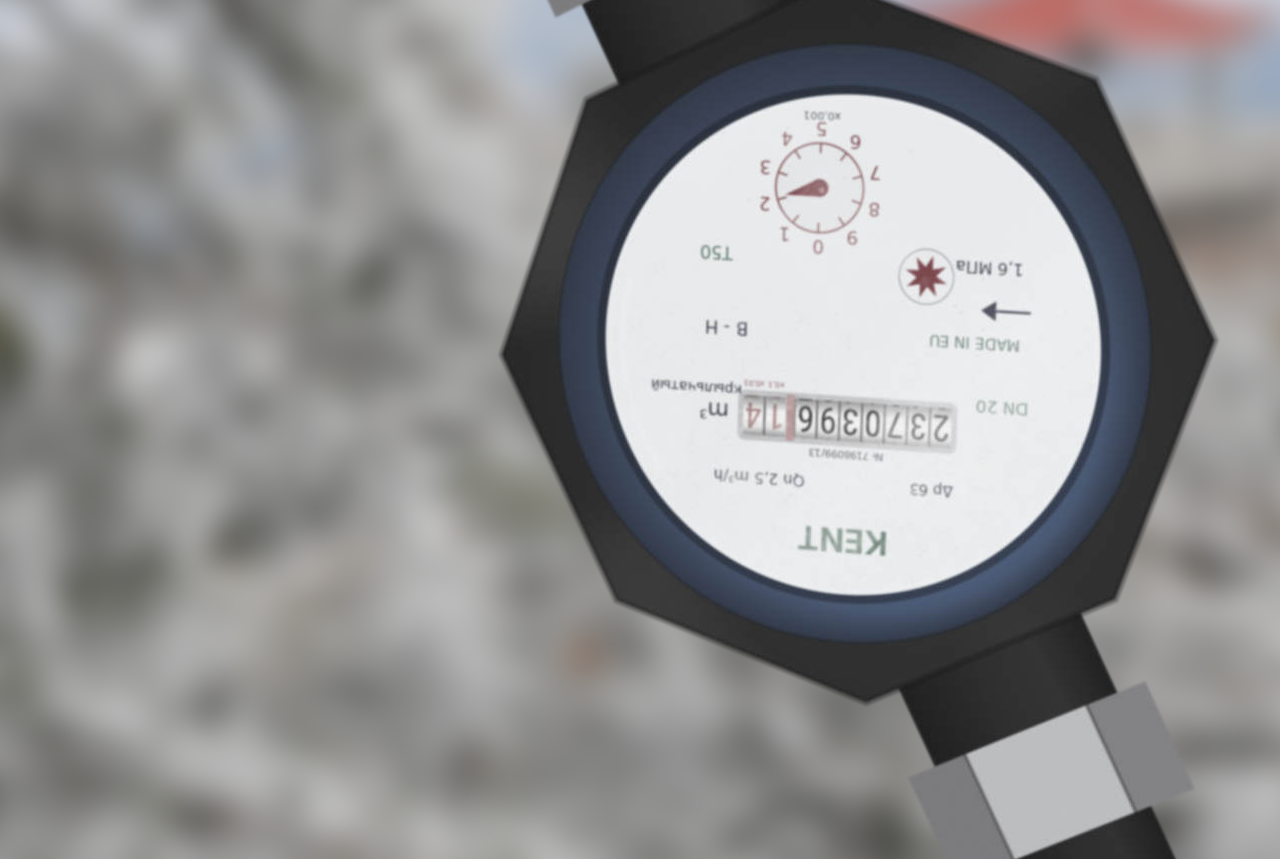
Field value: 2370396.142 m³
